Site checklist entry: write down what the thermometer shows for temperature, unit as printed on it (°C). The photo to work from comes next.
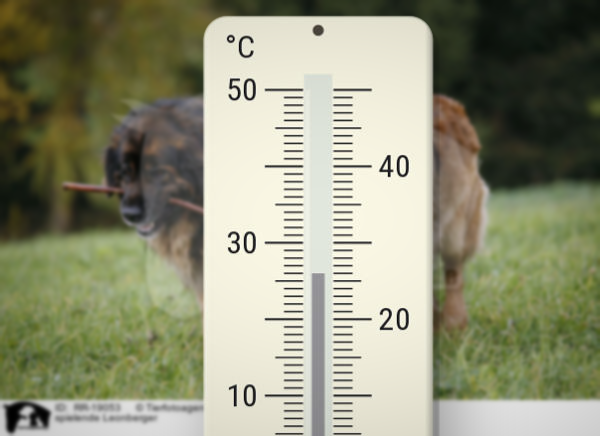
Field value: 26 °C
